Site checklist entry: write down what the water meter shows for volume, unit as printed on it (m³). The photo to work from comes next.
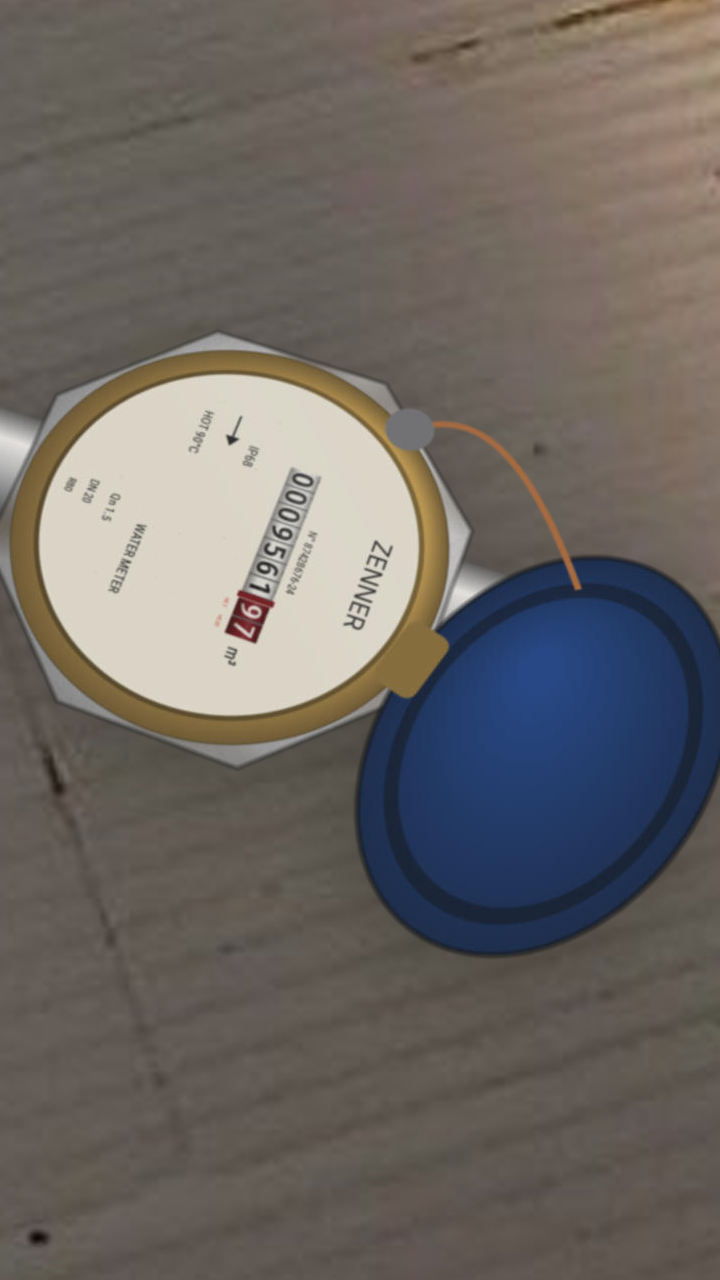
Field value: 9561.97 m³
